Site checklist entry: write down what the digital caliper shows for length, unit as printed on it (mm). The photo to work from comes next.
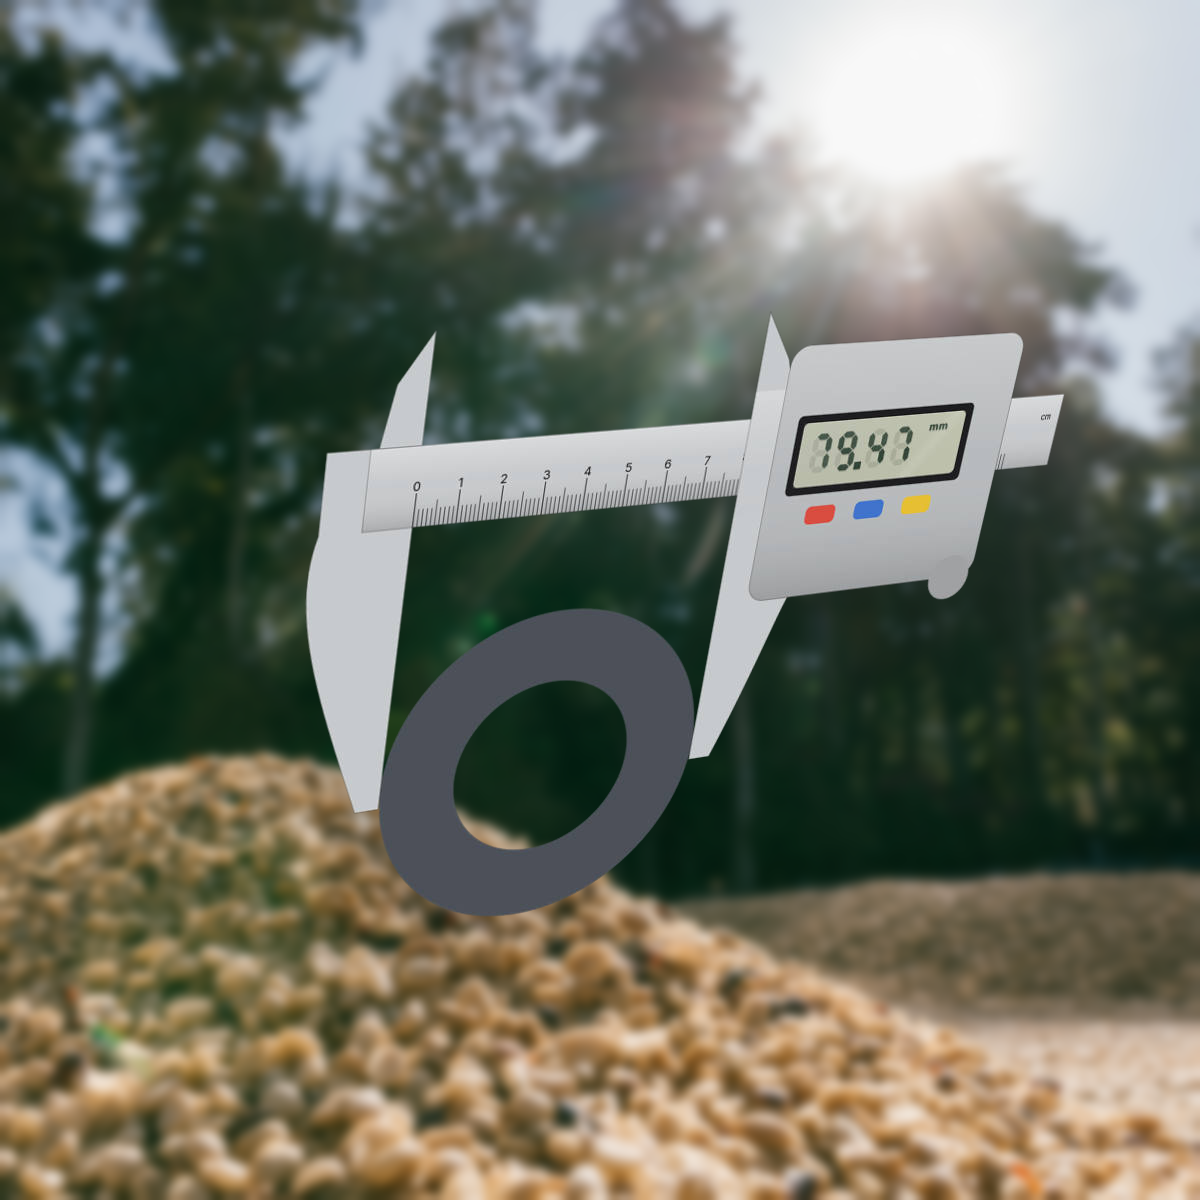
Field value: 79.47 mm
